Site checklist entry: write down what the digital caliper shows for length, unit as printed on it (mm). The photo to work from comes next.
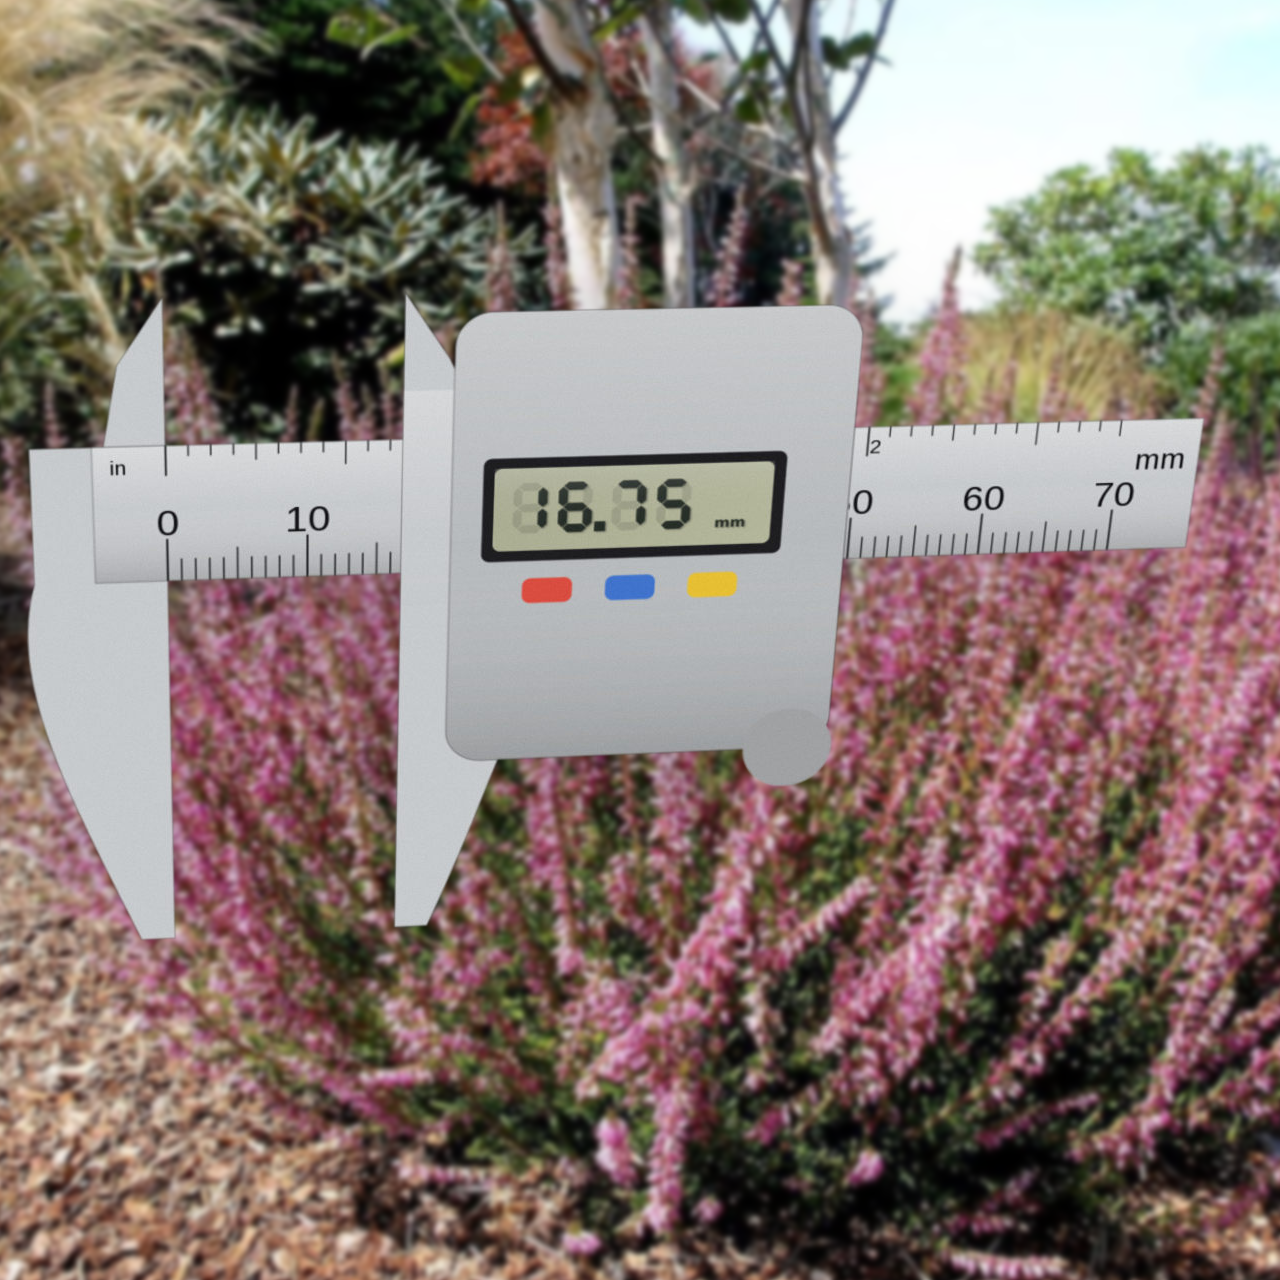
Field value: 16.75 mm
